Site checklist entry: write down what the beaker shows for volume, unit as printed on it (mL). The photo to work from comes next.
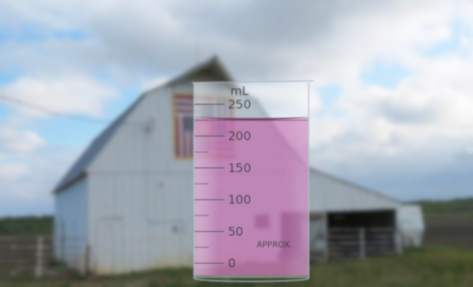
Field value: 225 mL
